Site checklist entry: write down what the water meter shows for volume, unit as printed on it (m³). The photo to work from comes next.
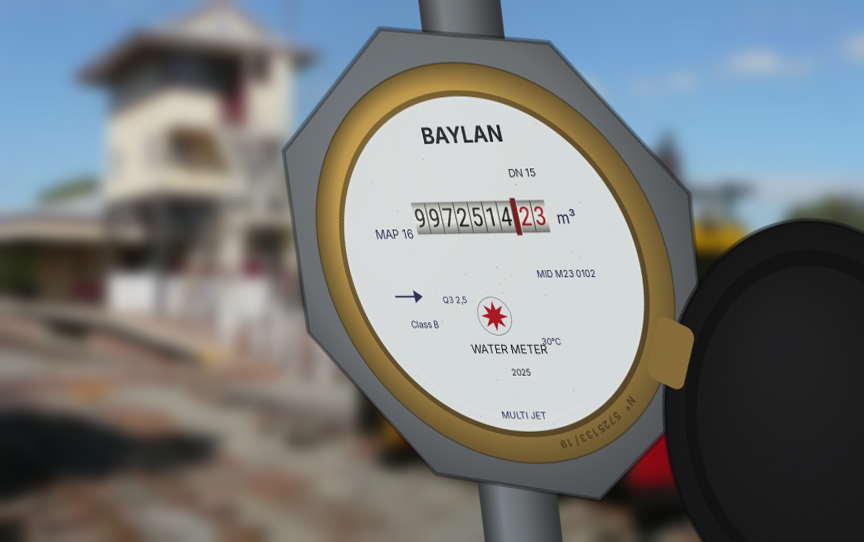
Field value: 9972514.23 m³
